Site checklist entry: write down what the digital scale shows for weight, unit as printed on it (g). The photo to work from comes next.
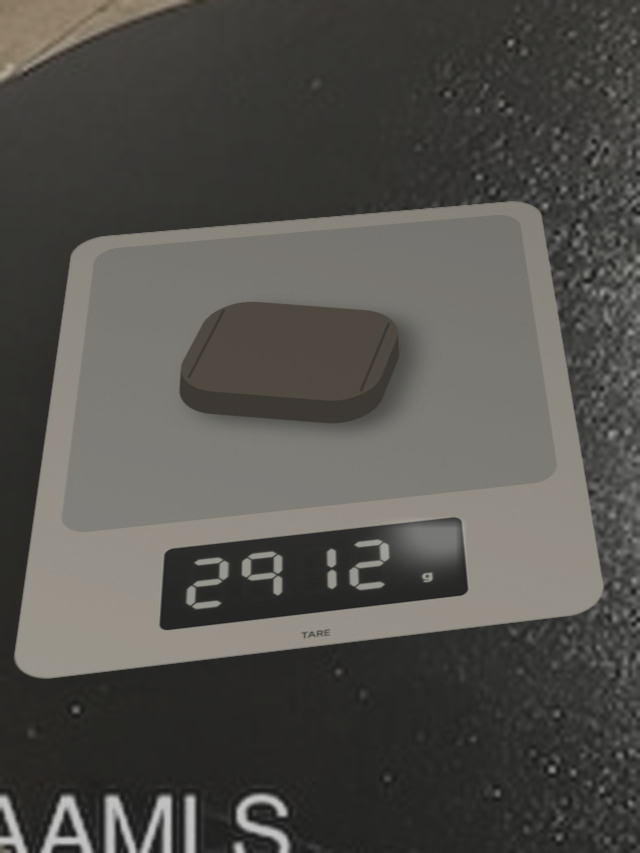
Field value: 2912 g
